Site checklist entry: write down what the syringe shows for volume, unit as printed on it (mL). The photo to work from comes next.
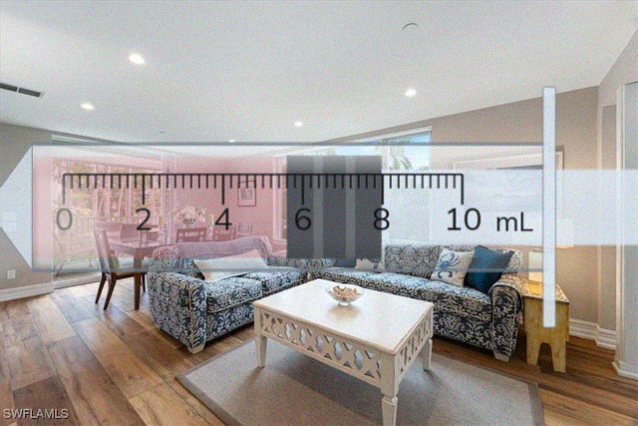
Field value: 5.6 mL
